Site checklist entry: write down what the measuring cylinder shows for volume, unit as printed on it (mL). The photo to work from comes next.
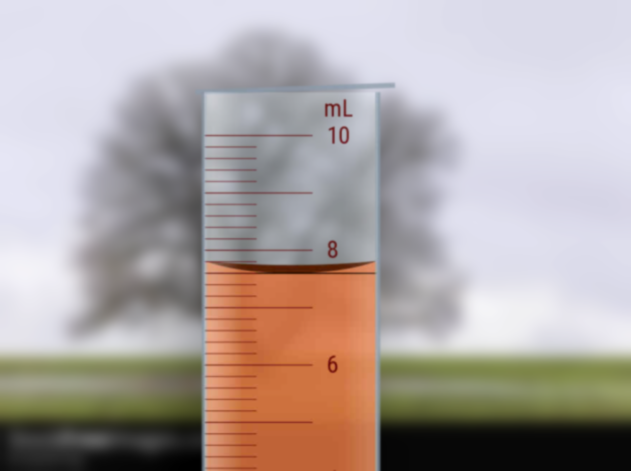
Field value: 7.6 mL
